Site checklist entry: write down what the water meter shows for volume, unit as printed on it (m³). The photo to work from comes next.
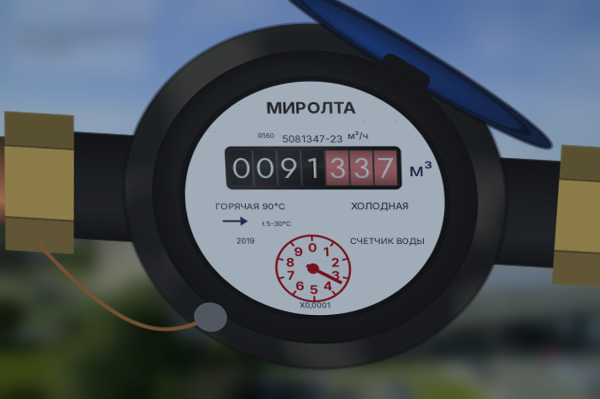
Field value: 91.3373 m³
